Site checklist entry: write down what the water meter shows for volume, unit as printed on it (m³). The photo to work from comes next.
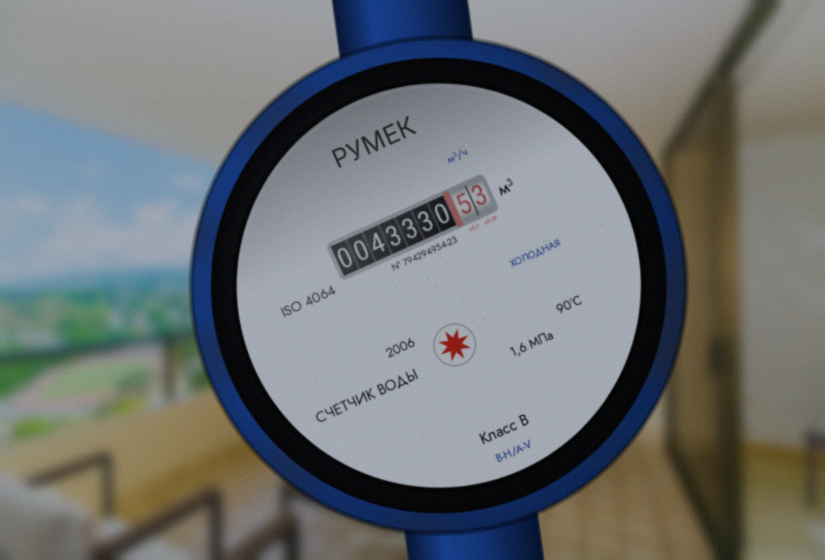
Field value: 43330.53 m³
